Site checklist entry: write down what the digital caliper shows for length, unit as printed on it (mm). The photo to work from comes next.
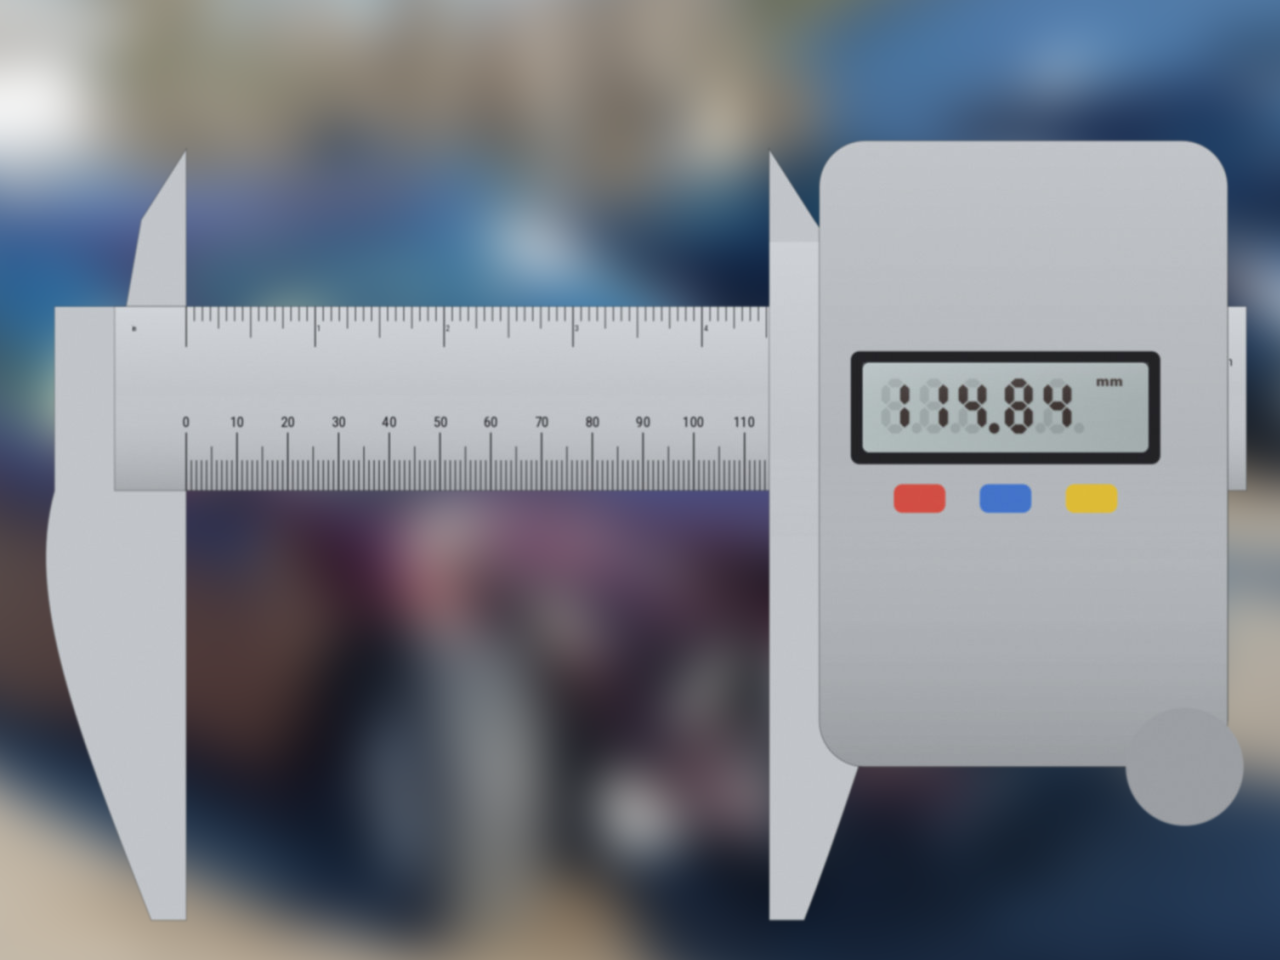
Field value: 114.84 mm
